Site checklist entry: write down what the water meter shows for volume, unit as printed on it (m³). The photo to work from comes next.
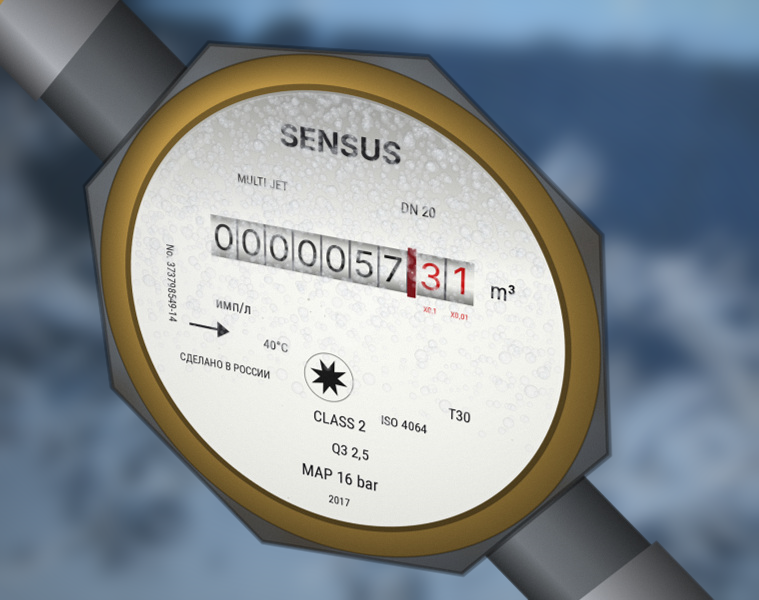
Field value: 57.31 m³
